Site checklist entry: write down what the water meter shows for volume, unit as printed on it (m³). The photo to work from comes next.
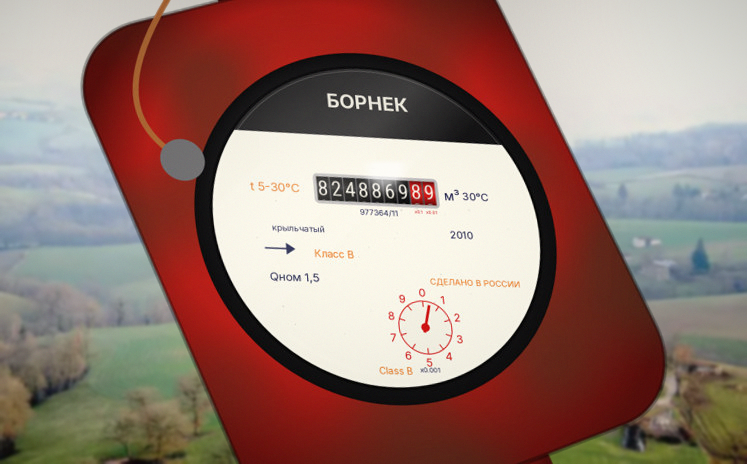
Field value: 8248869.890 m³
